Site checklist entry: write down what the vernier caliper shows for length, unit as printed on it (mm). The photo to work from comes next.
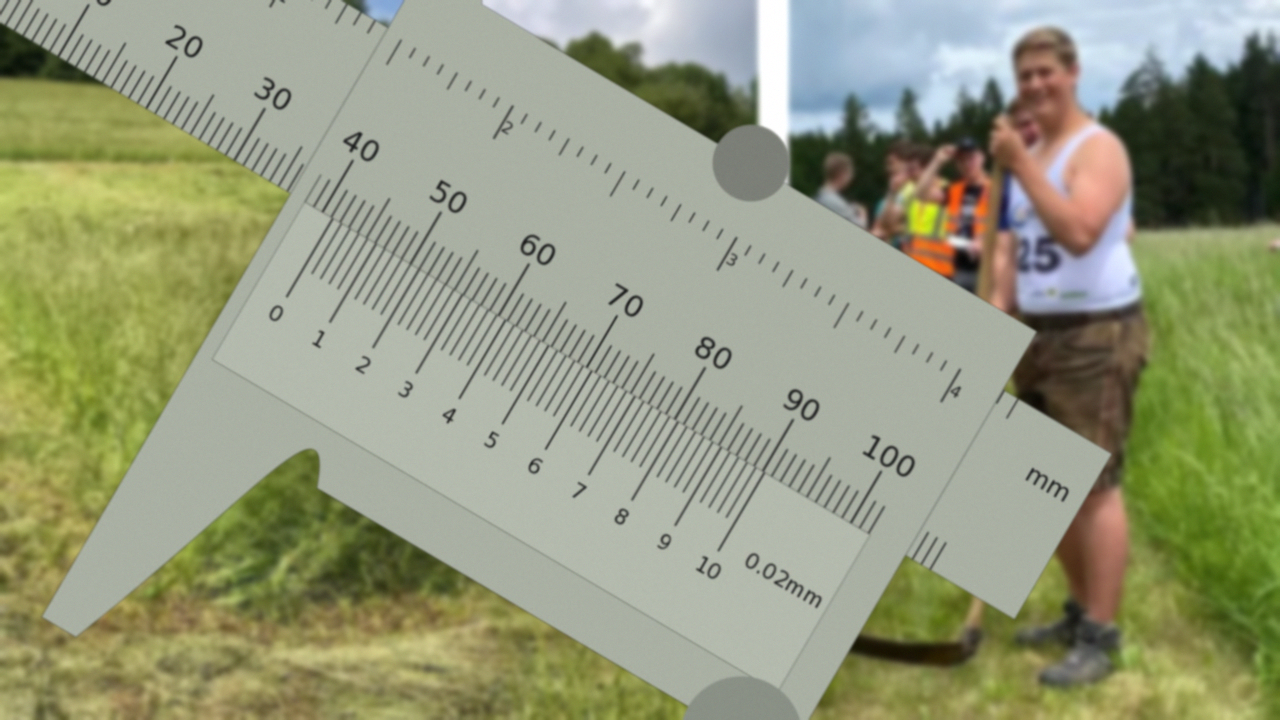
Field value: 41.2 mm
